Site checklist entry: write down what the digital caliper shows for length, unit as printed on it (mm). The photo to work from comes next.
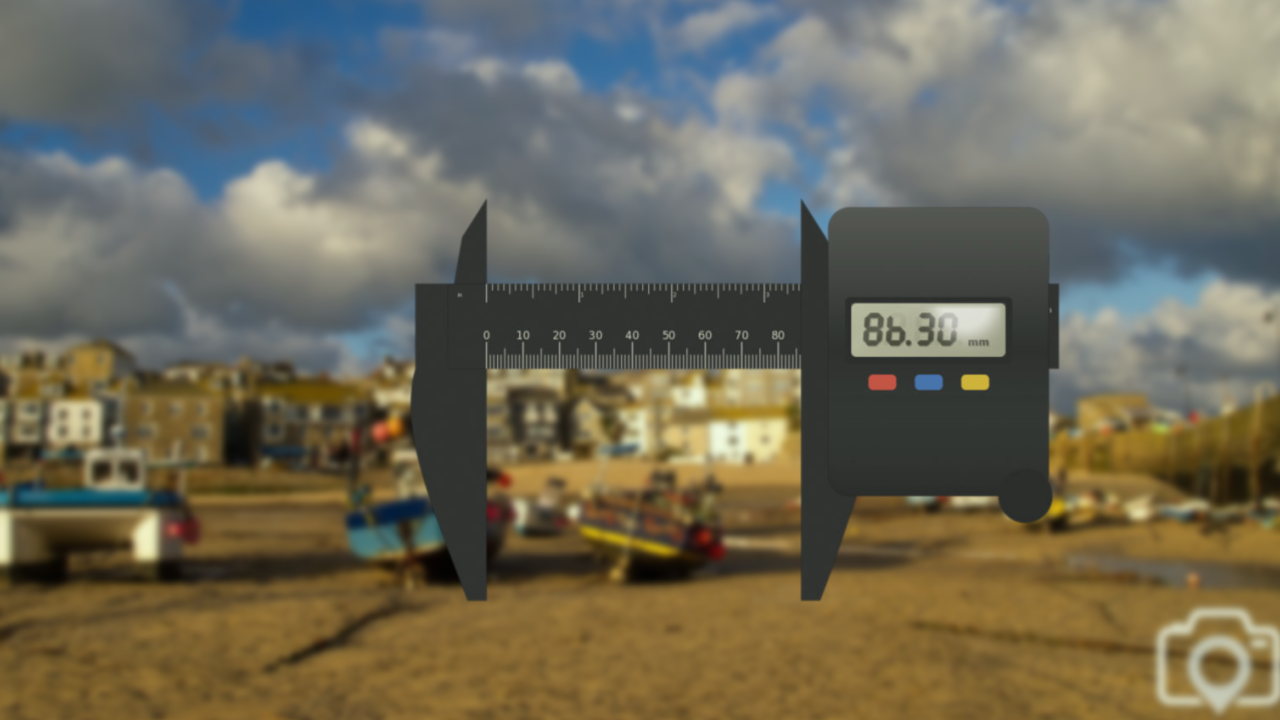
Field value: 86.30 mm
